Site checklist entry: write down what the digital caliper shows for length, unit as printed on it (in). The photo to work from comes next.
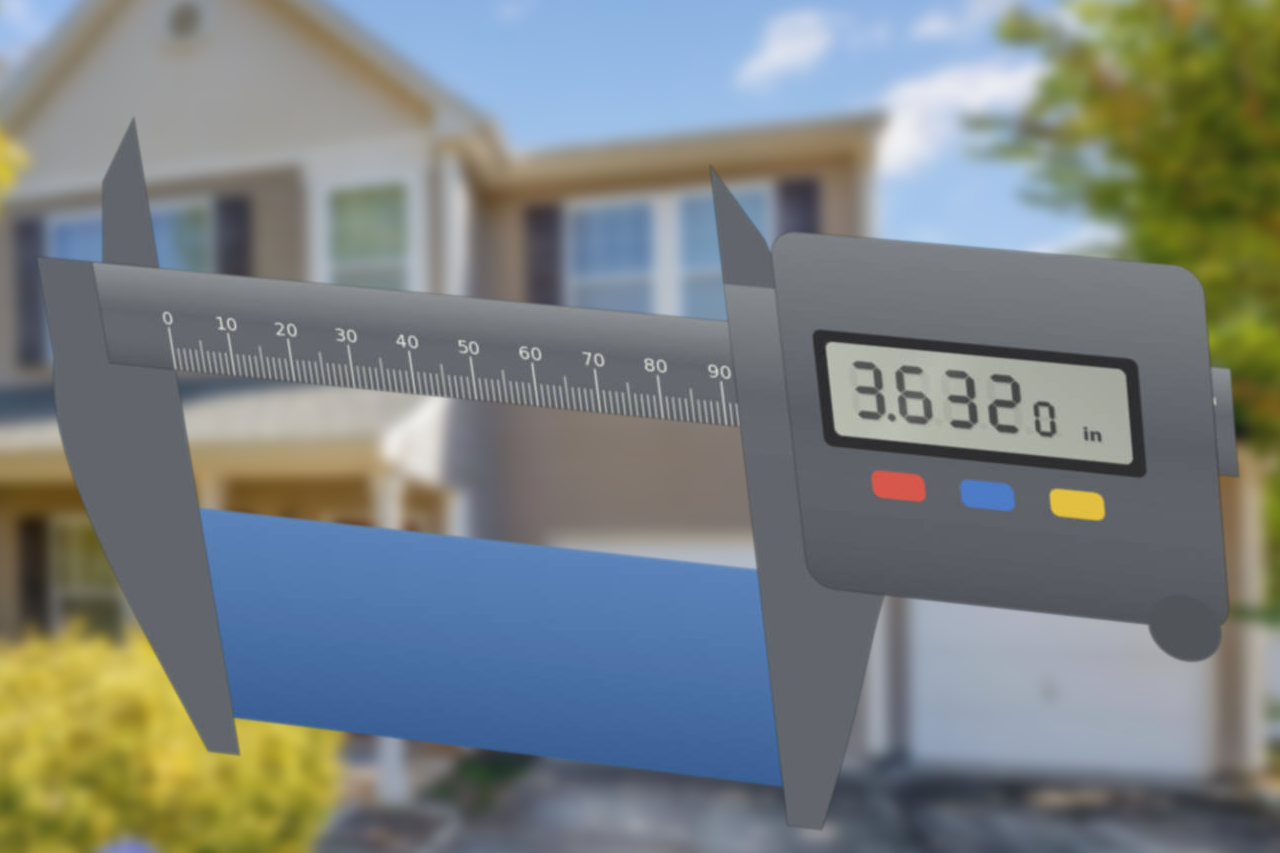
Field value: 3.6320 in
